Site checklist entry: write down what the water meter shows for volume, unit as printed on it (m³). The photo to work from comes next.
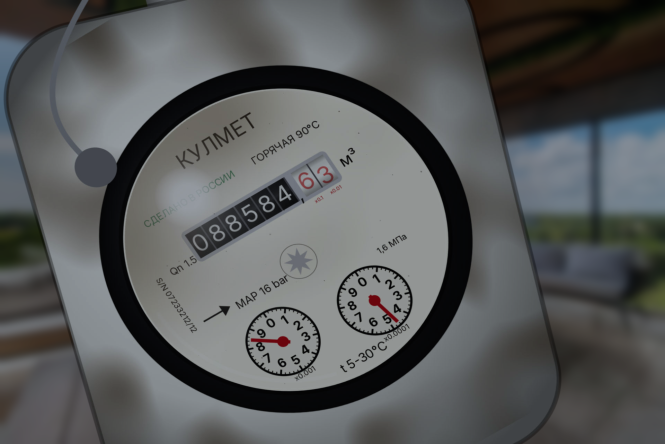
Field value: 88584.6284 m³
